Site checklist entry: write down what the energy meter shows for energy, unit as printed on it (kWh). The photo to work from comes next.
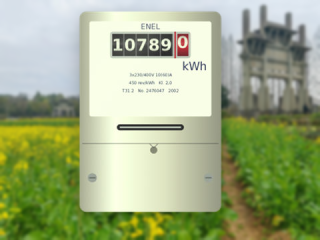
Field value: 10789.0 kWh
